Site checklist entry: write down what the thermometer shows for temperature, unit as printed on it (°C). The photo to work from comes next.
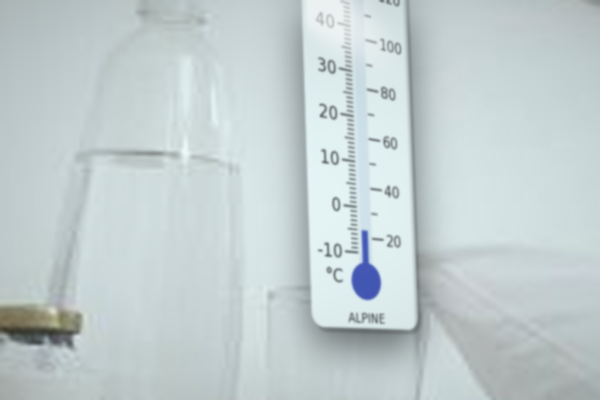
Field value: -5 °C
